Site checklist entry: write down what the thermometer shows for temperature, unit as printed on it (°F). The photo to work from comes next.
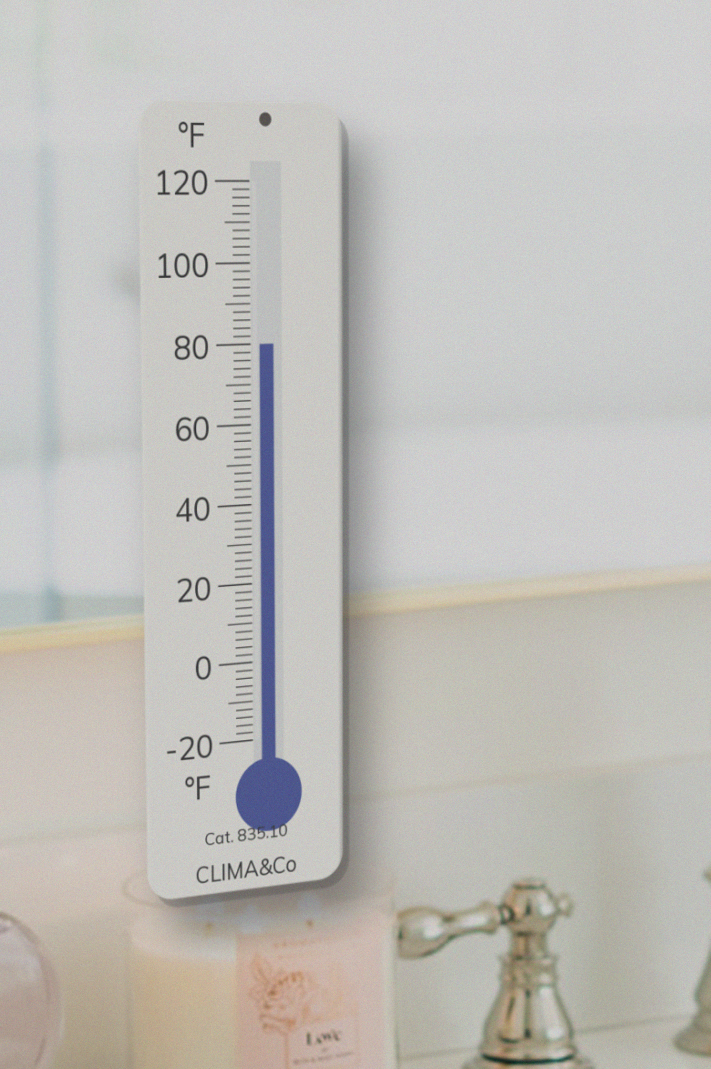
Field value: 80 °F
